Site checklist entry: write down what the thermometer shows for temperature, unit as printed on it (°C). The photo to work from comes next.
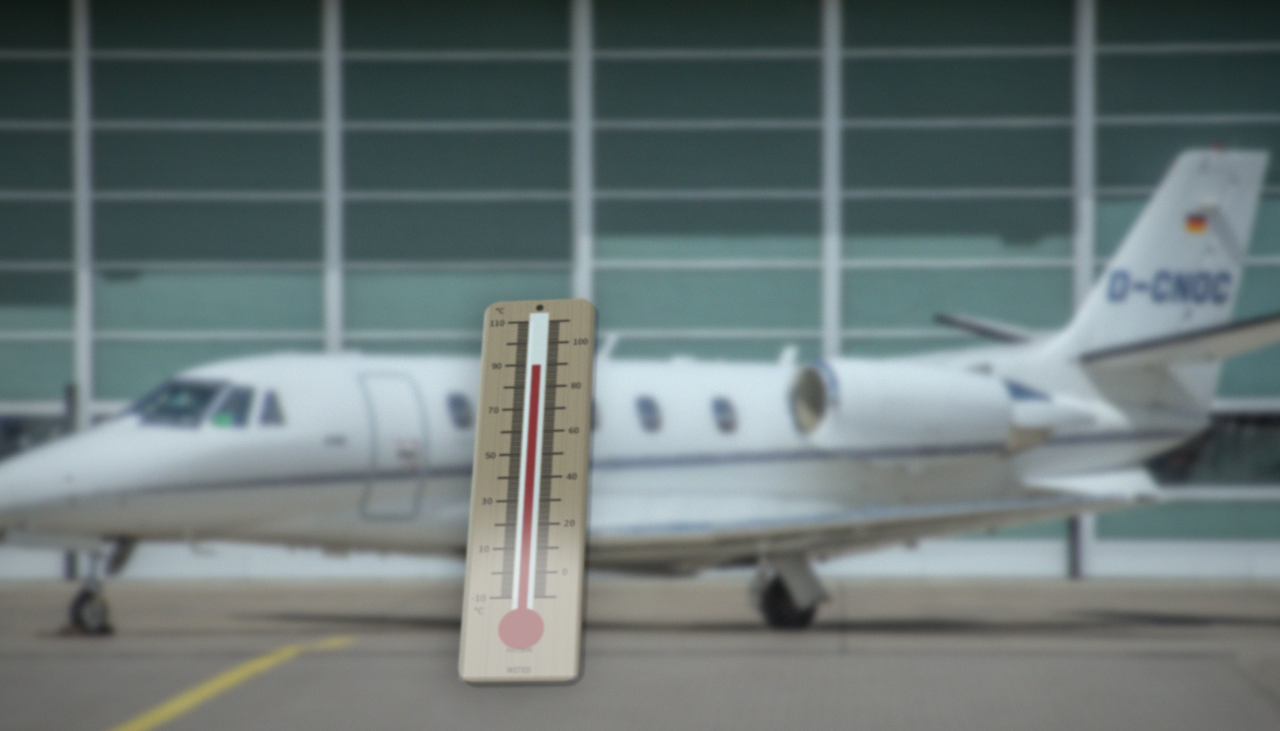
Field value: 90 °C
